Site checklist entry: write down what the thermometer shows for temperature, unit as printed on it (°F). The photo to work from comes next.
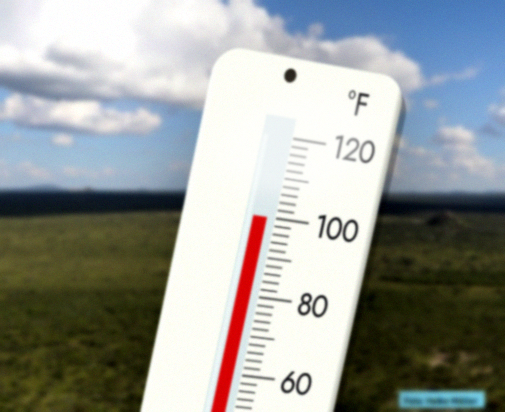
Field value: 100 °F
